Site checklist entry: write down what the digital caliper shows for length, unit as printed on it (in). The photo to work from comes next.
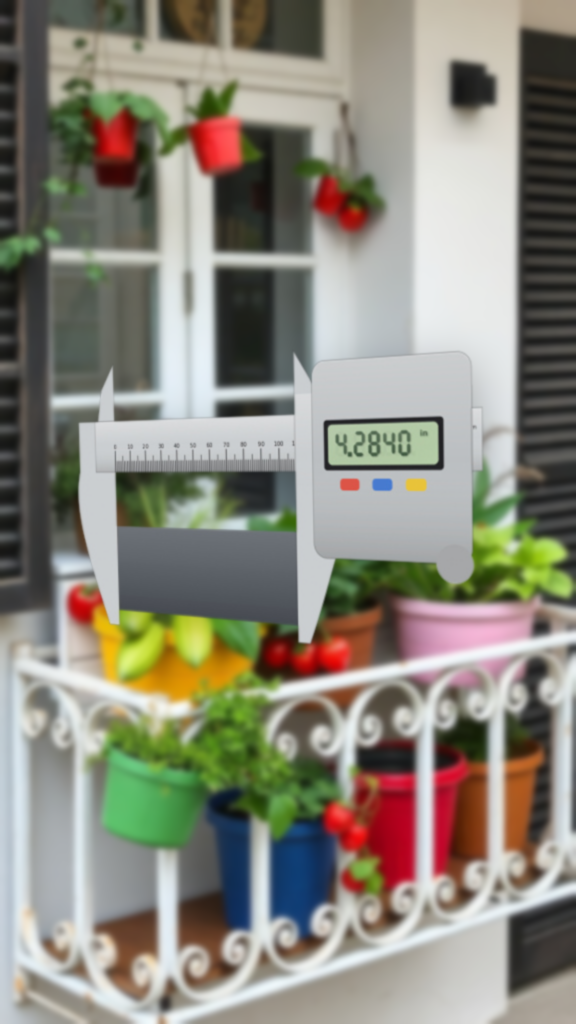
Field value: 4.2840 in
